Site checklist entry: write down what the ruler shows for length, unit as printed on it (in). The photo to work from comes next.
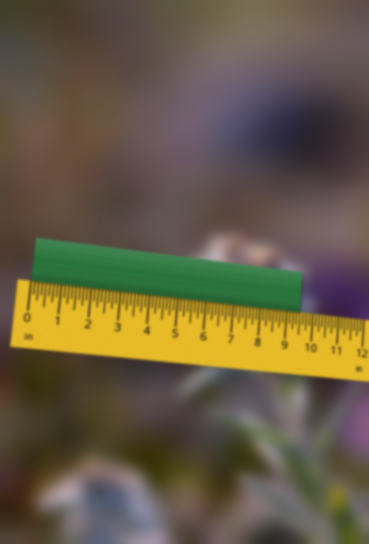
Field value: 9.5 in
